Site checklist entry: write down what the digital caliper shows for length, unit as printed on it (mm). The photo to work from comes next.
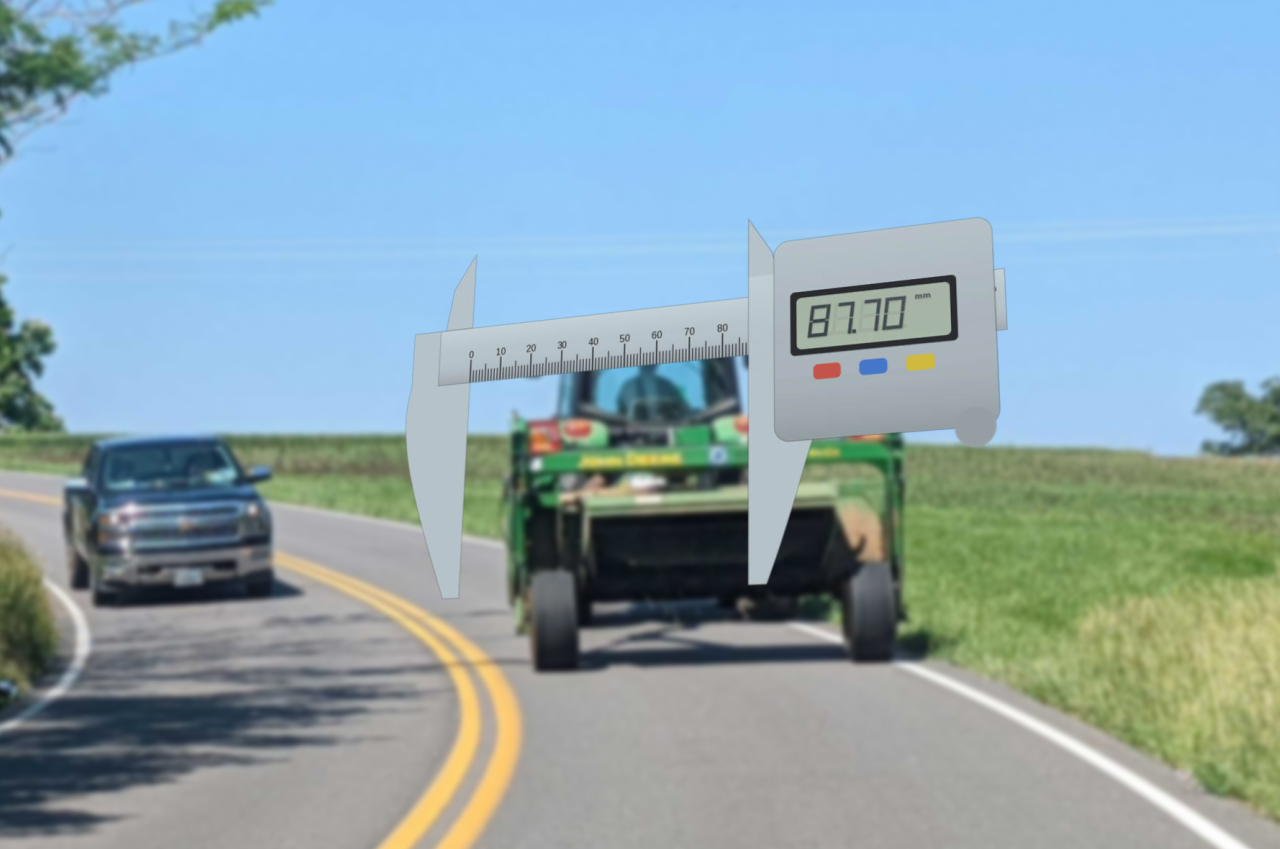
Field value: 87.70 mm
